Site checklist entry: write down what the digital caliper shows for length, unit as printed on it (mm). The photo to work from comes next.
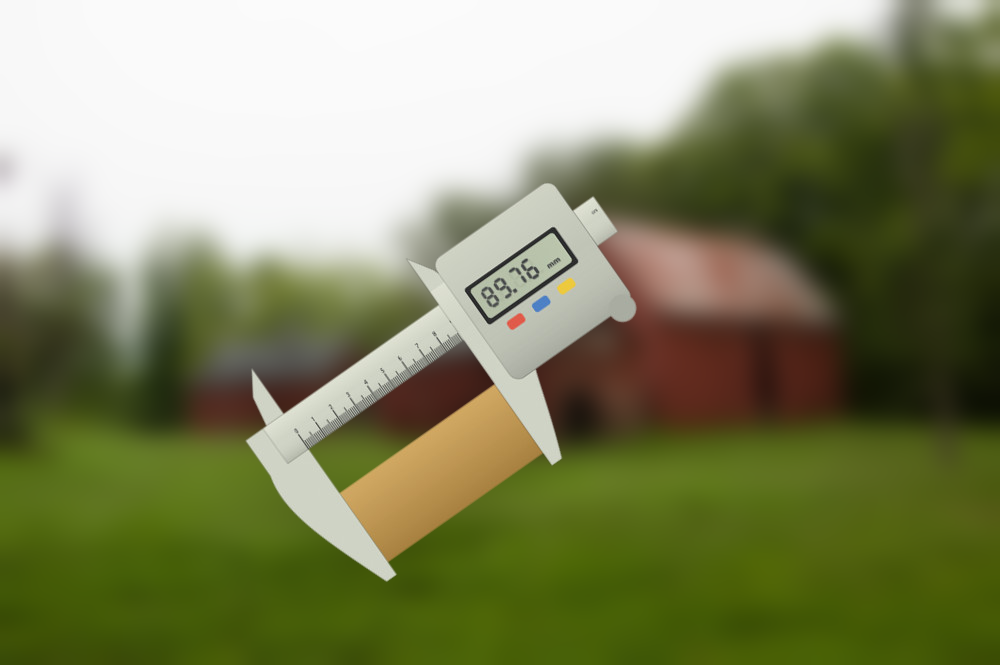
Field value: 89.76 mm
